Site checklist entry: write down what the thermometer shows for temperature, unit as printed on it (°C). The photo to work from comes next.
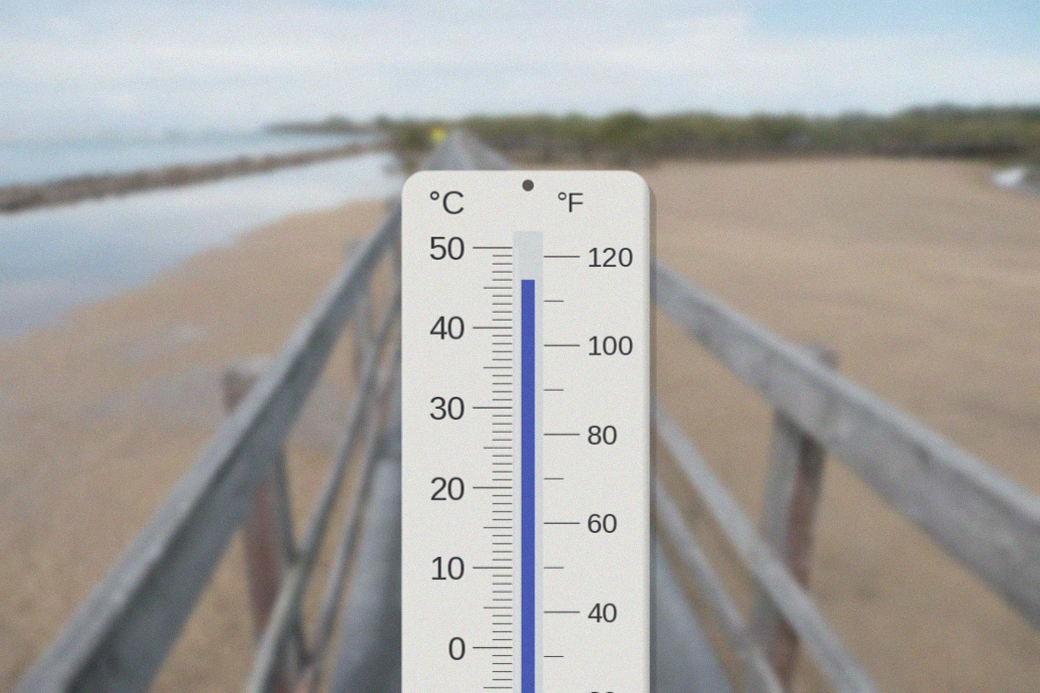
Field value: 46 °C
